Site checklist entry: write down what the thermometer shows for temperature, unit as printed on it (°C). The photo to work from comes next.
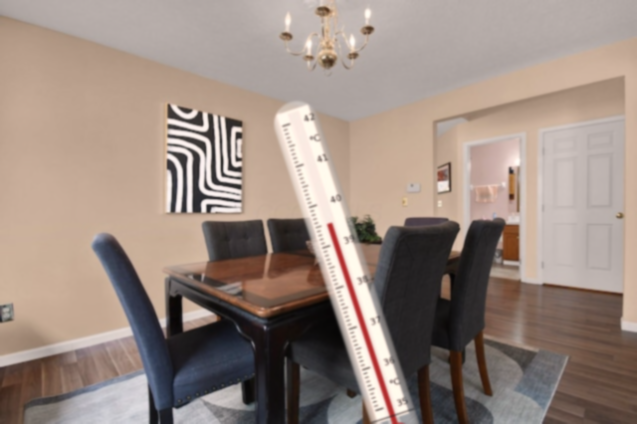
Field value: 39.5 °C
